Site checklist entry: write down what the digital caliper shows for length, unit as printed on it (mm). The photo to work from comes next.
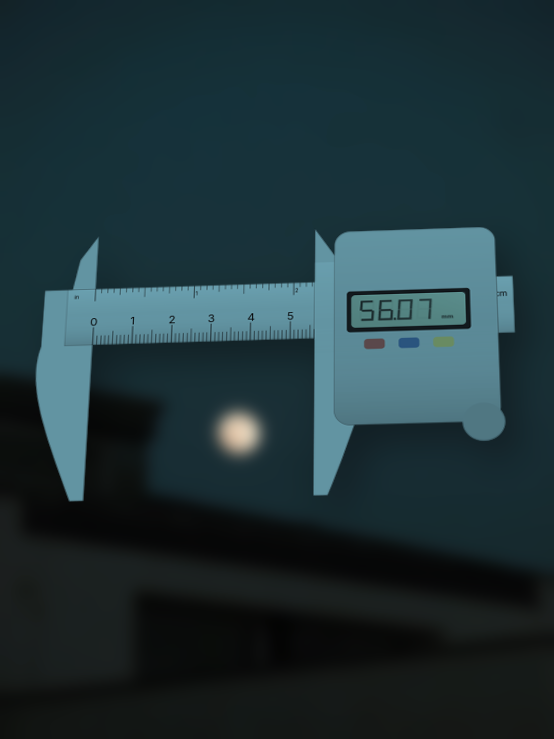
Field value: 56.07 mm
